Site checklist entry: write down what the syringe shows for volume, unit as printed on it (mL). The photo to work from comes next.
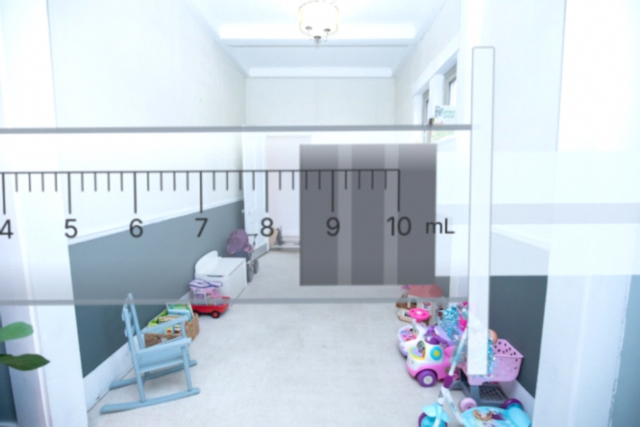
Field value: 8.5 mL
